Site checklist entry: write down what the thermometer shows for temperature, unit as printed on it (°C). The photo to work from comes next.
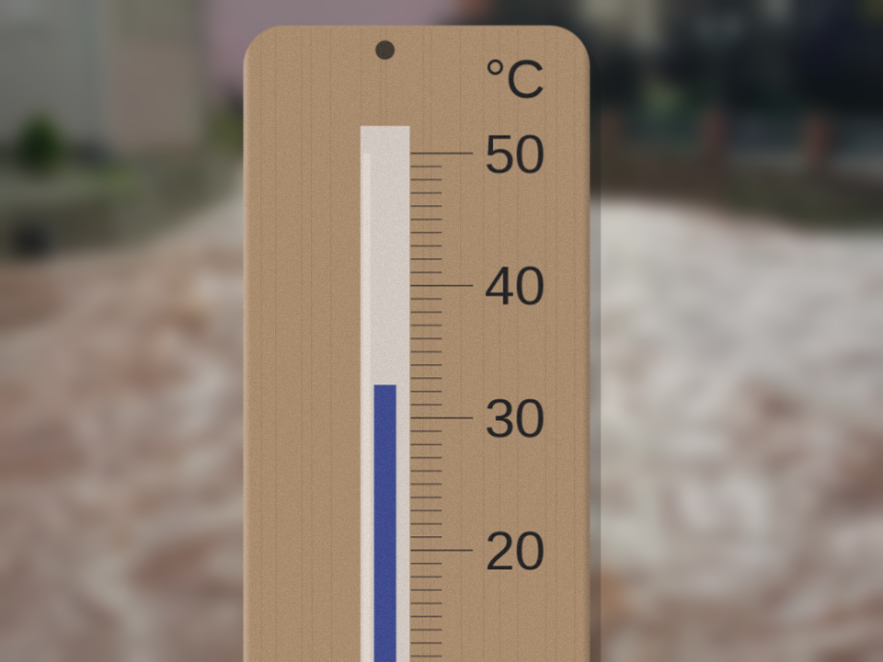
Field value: 32.5 °C
